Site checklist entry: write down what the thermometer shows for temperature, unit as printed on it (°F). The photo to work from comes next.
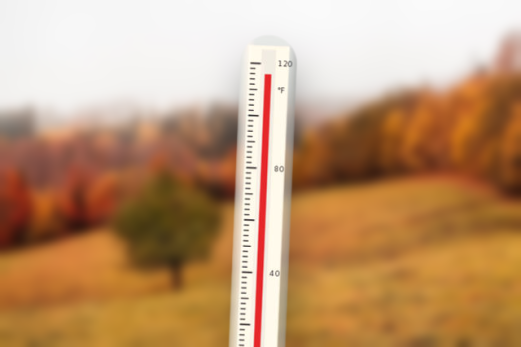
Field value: 116 °F
